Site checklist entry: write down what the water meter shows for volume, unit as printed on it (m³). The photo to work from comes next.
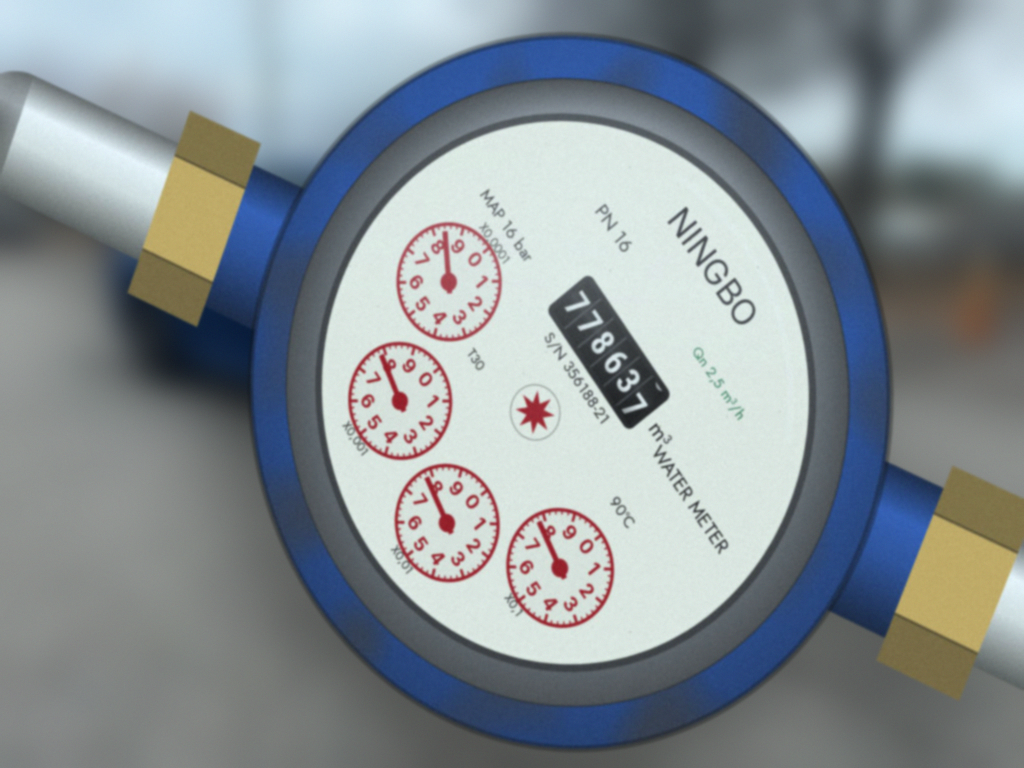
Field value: 778636.7778 m³
